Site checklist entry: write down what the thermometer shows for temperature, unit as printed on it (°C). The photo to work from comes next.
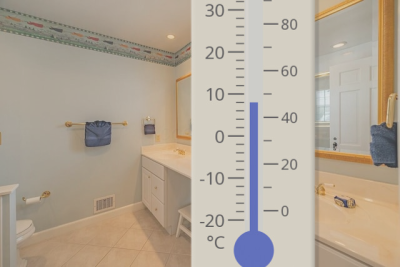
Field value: 8 °C
